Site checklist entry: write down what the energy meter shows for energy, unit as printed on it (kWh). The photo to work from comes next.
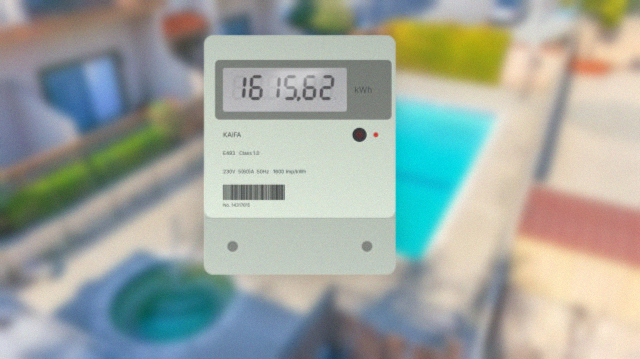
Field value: 1615.62 kWh
